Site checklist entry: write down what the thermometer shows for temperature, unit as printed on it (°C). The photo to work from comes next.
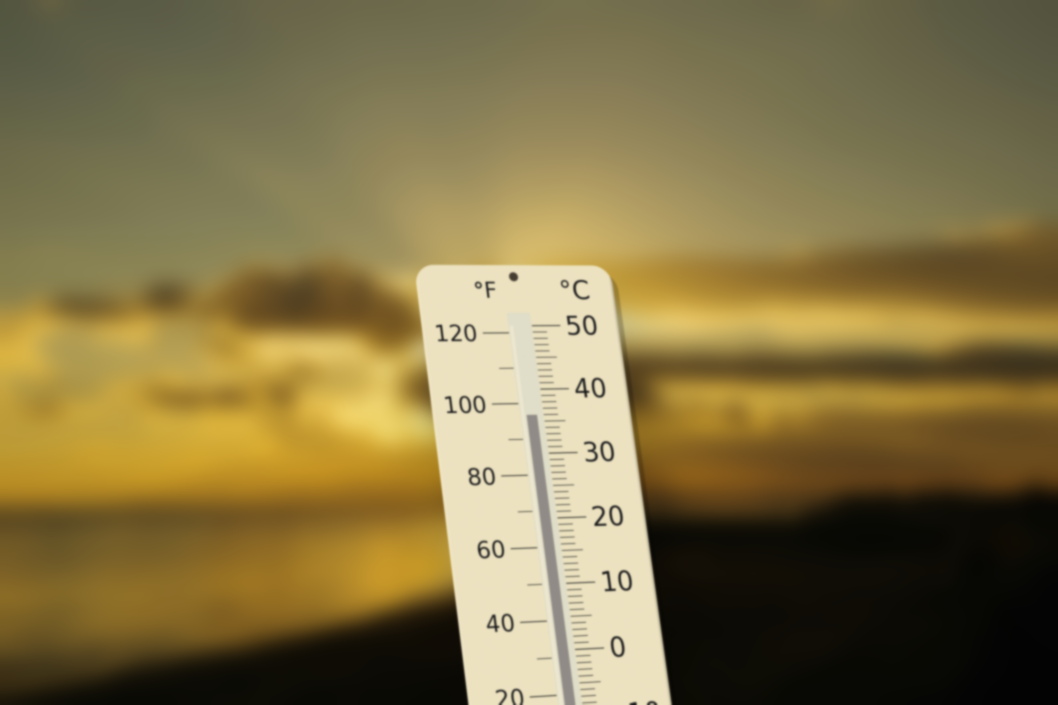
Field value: 36 °C
